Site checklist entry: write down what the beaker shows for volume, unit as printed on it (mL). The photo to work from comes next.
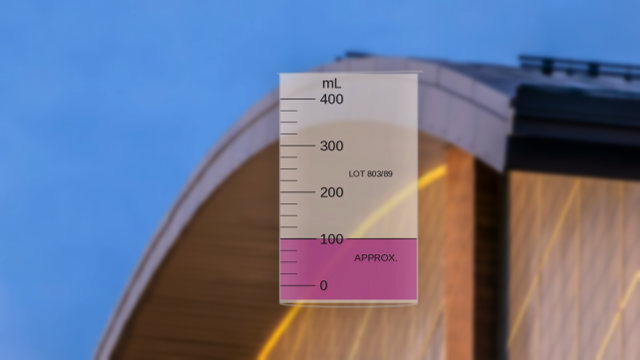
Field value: 100 mL
